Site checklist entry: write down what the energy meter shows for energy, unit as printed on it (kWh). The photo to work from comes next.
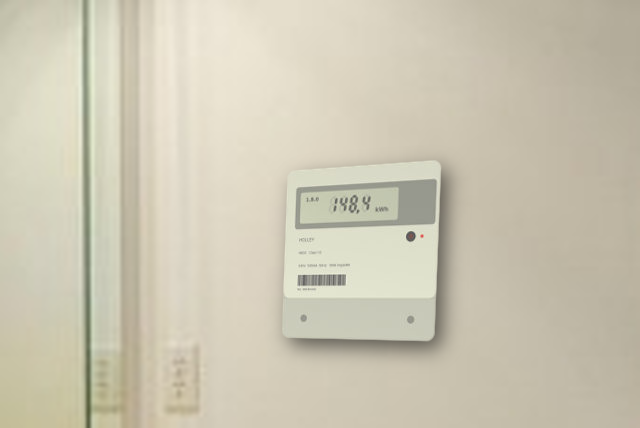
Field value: 148.4 kWh
